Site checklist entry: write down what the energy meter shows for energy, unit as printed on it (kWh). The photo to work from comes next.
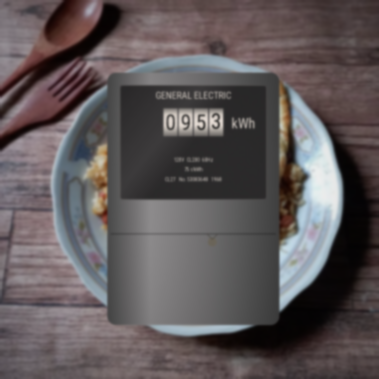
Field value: 953 kWh
